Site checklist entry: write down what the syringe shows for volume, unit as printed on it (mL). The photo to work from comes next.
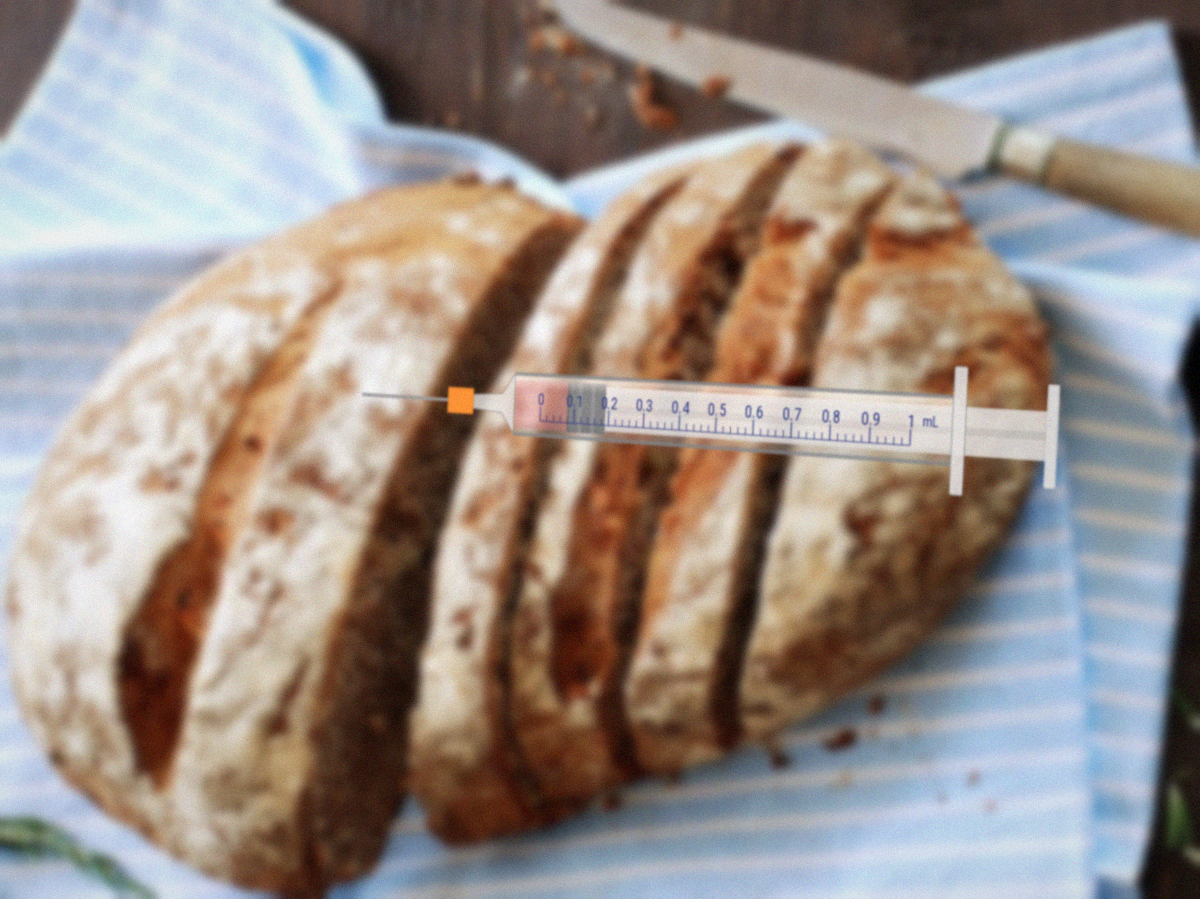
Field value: 0.08 mL
